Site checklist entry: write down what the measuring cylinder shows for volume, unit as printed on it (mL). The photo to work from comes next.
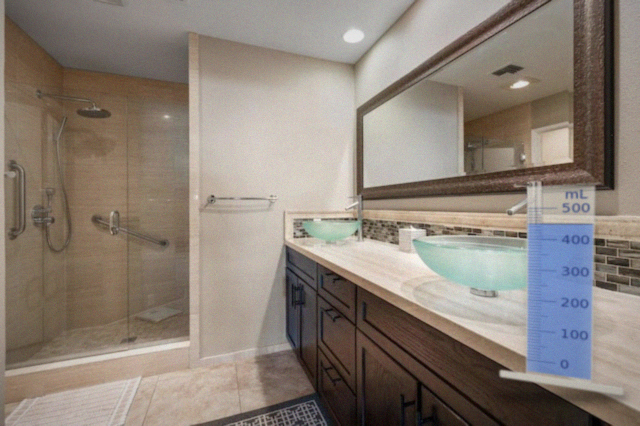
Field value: 450 mL
